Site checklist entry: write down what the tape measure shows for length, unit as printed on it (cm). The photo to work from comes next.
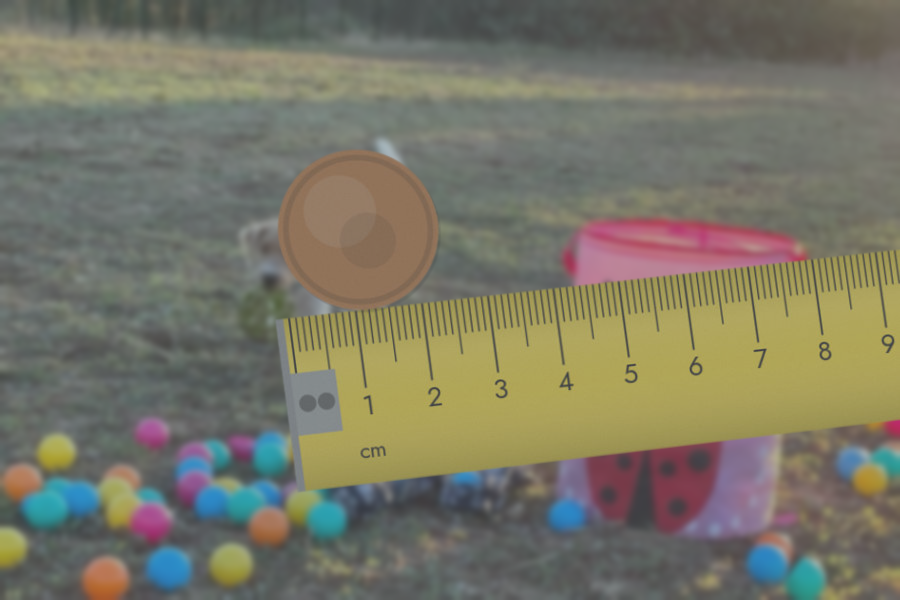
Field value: 2.4 cm
